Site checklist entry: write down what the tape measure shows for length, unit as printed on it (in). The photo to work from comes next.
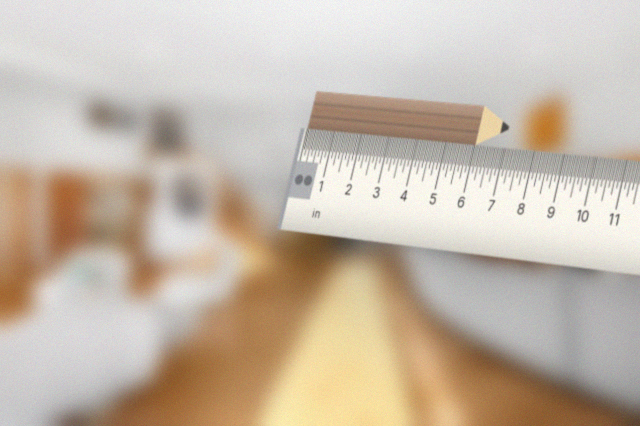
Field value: 7 in
